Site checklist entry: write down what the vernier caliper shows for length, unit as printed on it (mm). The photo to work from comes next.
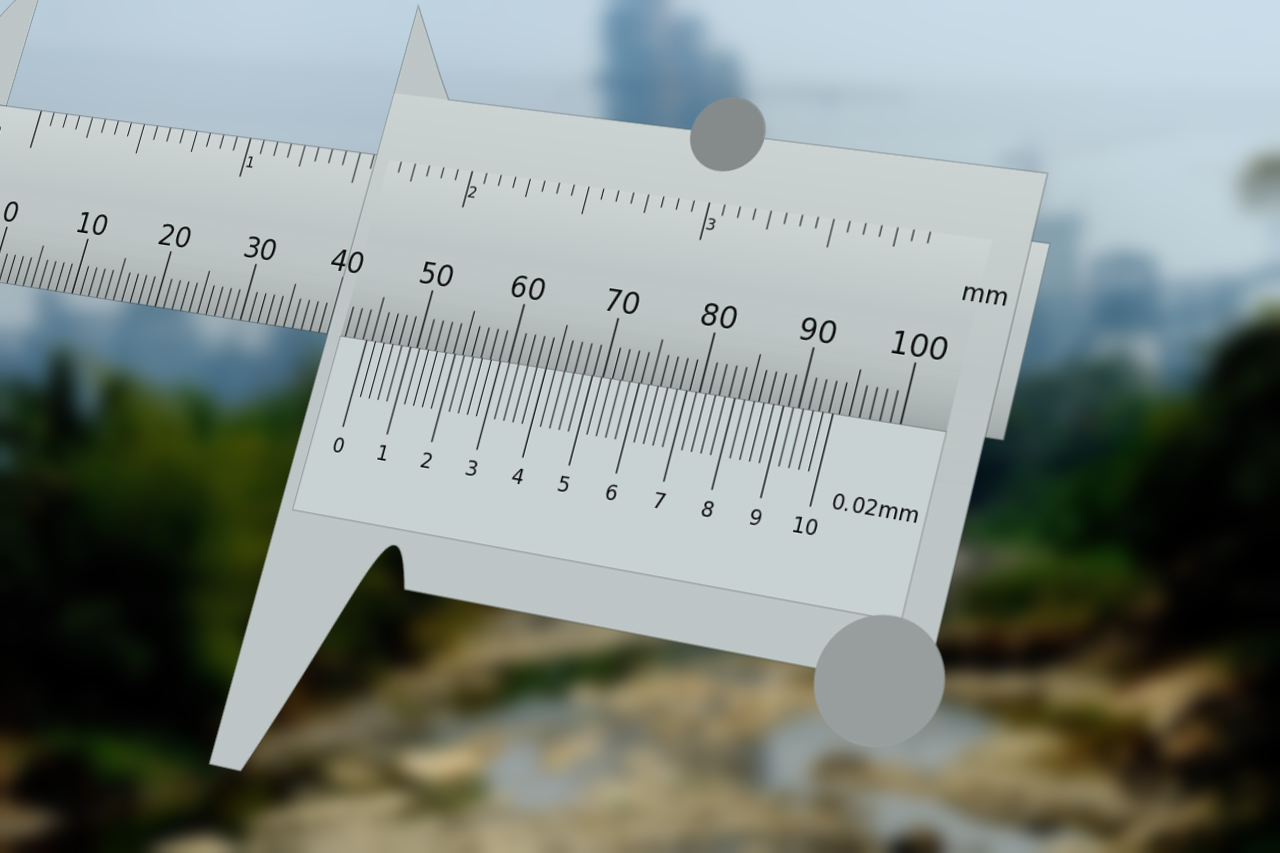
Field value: 44.4 mm
